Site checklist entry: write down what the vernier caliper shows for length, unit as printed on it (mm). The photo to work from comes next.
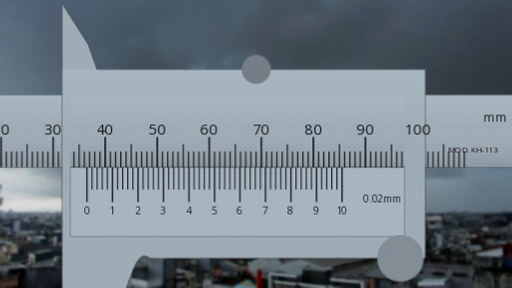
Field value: 36.5 mm
